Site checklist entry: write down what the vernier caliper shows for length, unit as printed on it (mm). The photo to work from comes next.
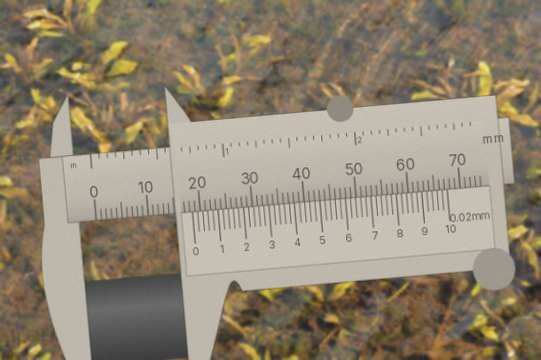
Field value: 18.5 mm
